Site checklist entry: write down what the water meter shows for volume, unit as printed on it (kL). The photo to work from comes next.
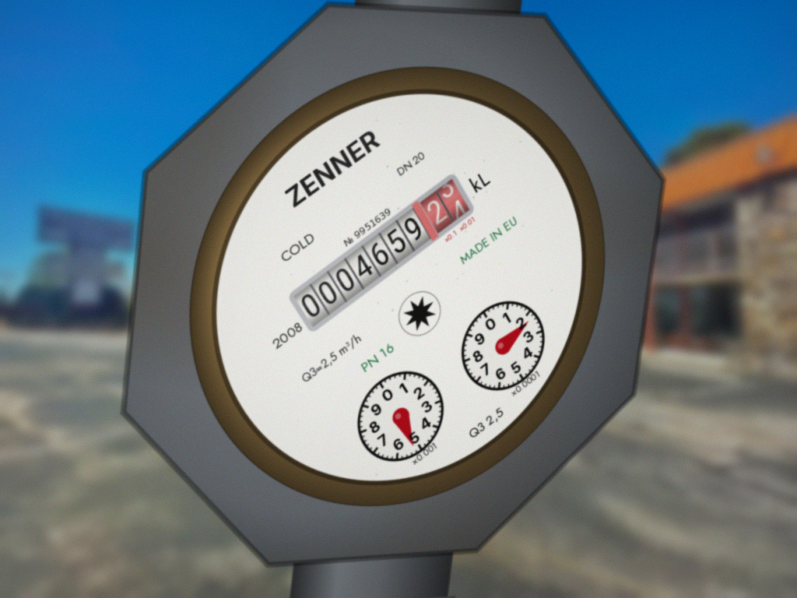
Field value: 4659.2352 kL
